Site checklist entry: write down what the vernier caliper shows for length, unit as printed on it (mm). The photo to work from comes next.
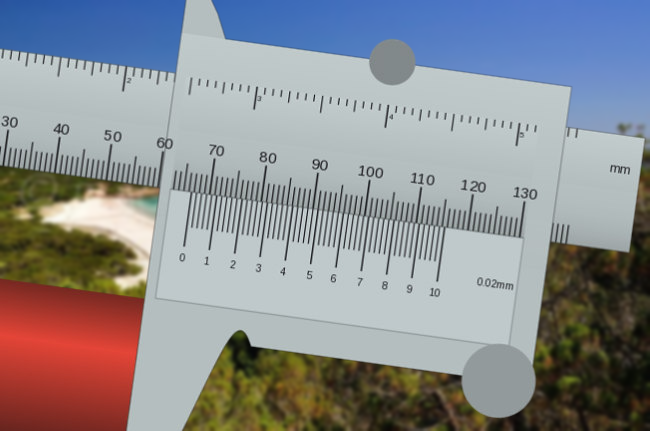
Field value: 66.5 mm
